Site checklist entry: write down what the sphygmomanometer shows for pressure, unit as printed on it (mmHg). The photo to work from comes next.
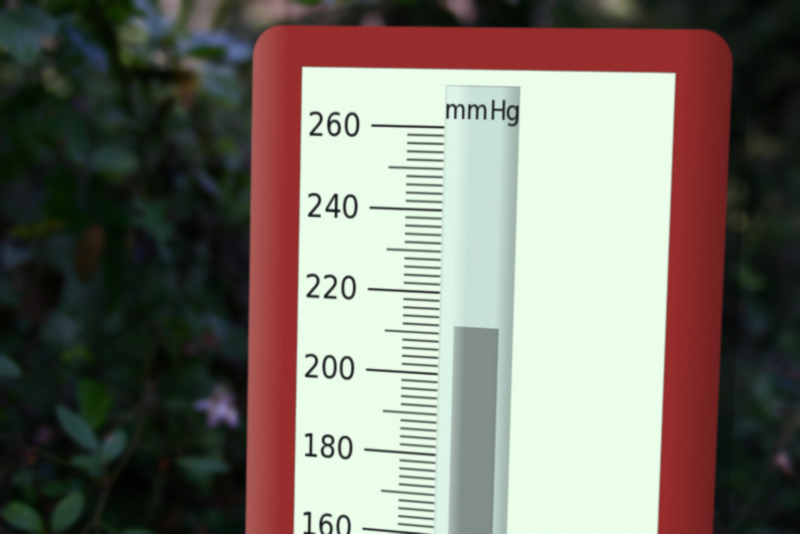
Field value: 212 mmHg
